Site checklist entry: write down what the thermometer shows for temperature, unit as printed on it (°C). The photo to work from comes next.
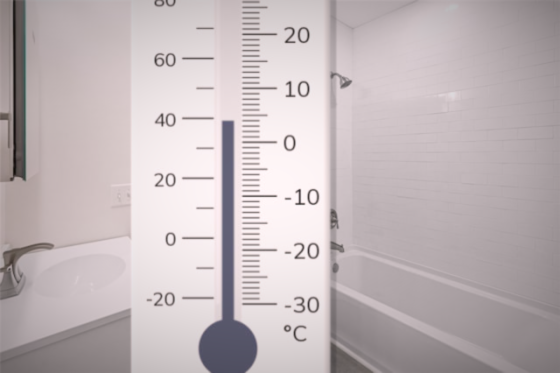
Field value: 4 °C
